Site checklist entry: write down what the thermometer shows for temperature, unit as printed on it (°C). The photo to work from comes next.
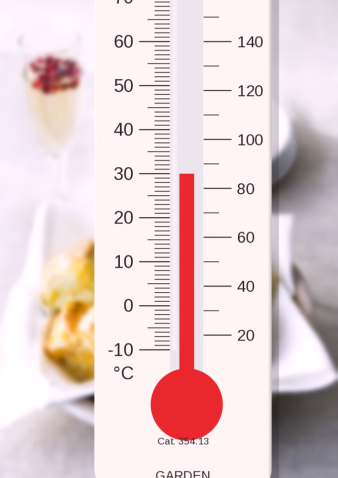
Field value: 30 °C
